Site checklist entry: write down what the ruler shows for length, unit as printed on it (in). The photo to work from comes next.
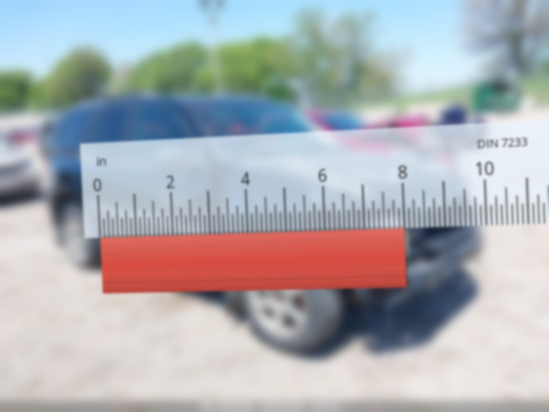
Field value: 8 in
